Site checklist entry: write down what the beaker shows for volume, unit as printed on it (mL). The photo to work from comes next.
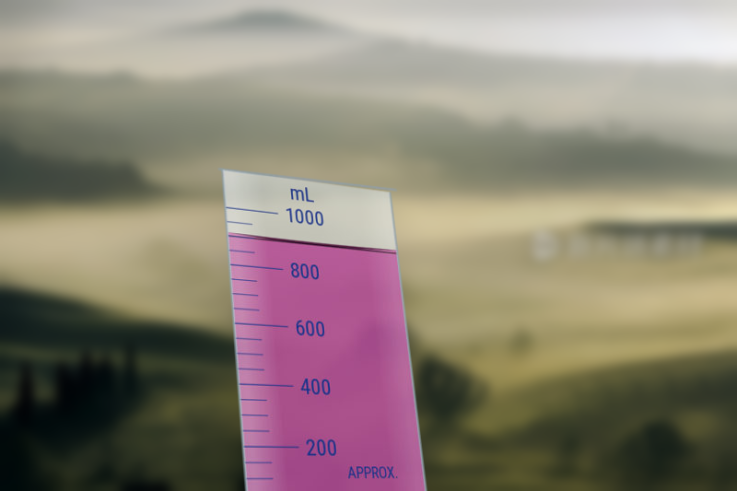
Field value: 900 mL
